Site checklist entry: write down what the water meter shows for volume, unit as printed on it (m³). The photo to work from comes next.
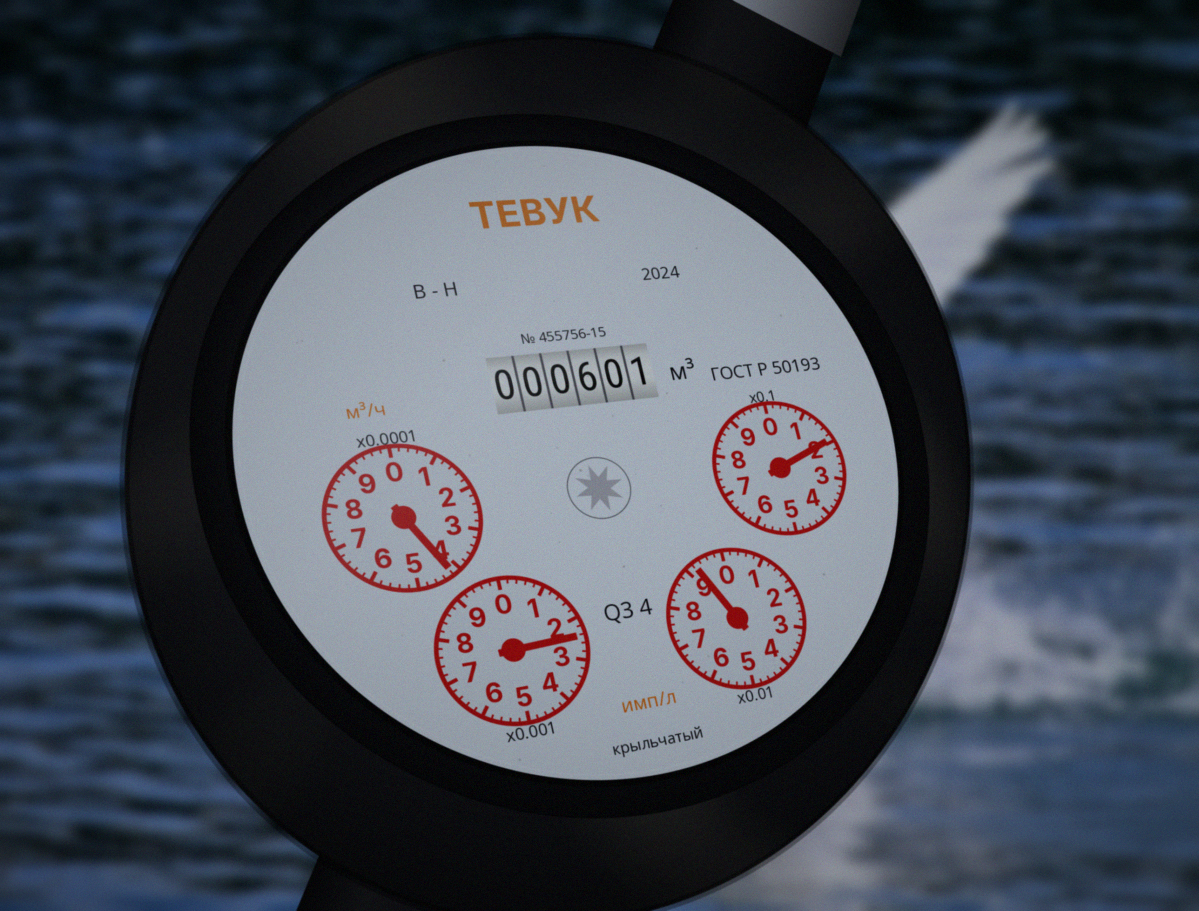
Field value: 601.1924 m³
